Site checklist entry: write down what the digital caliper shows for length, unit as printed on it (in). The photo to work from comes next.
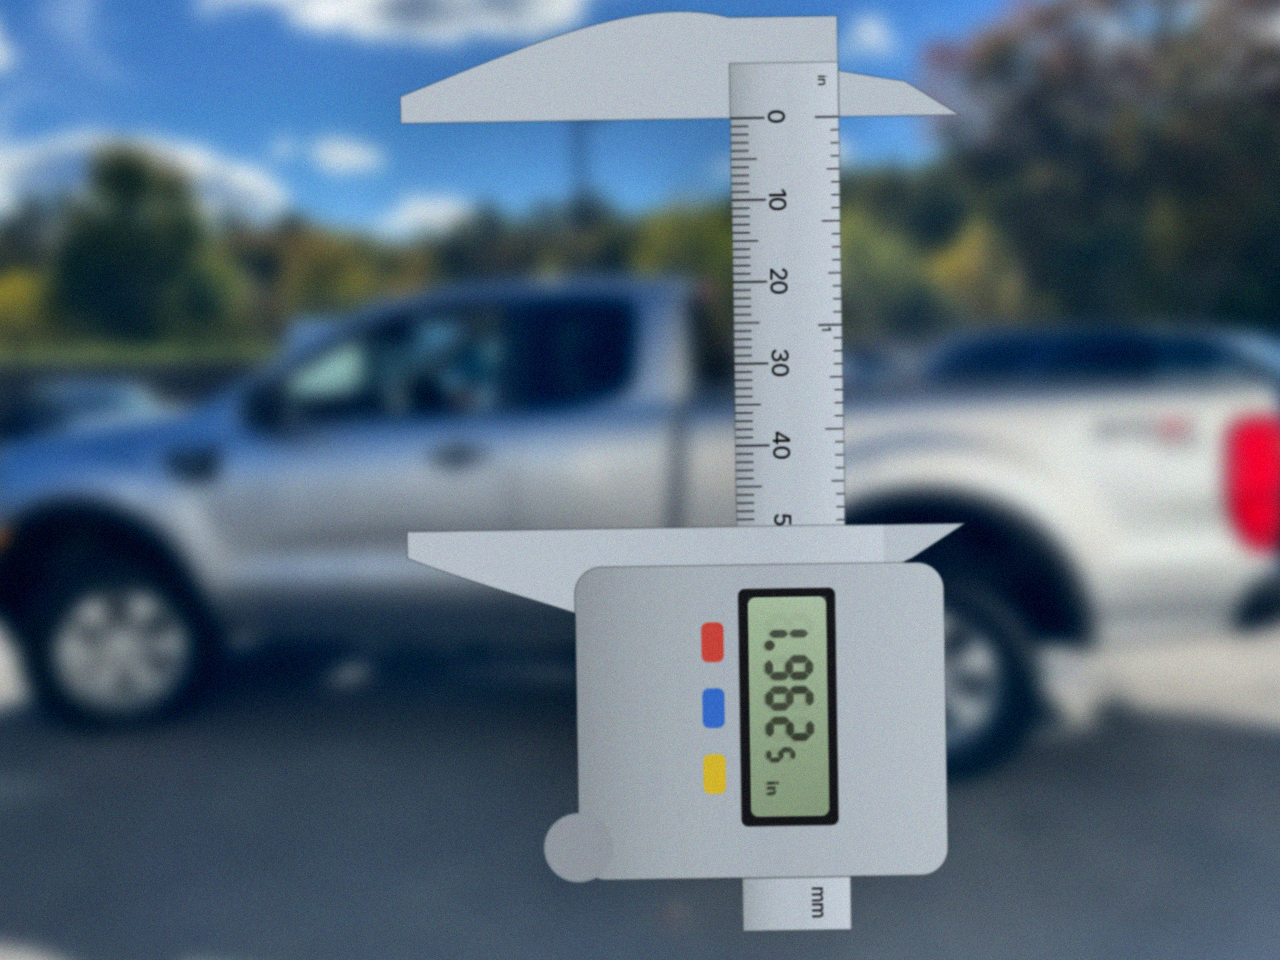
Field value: 1.9625 in
